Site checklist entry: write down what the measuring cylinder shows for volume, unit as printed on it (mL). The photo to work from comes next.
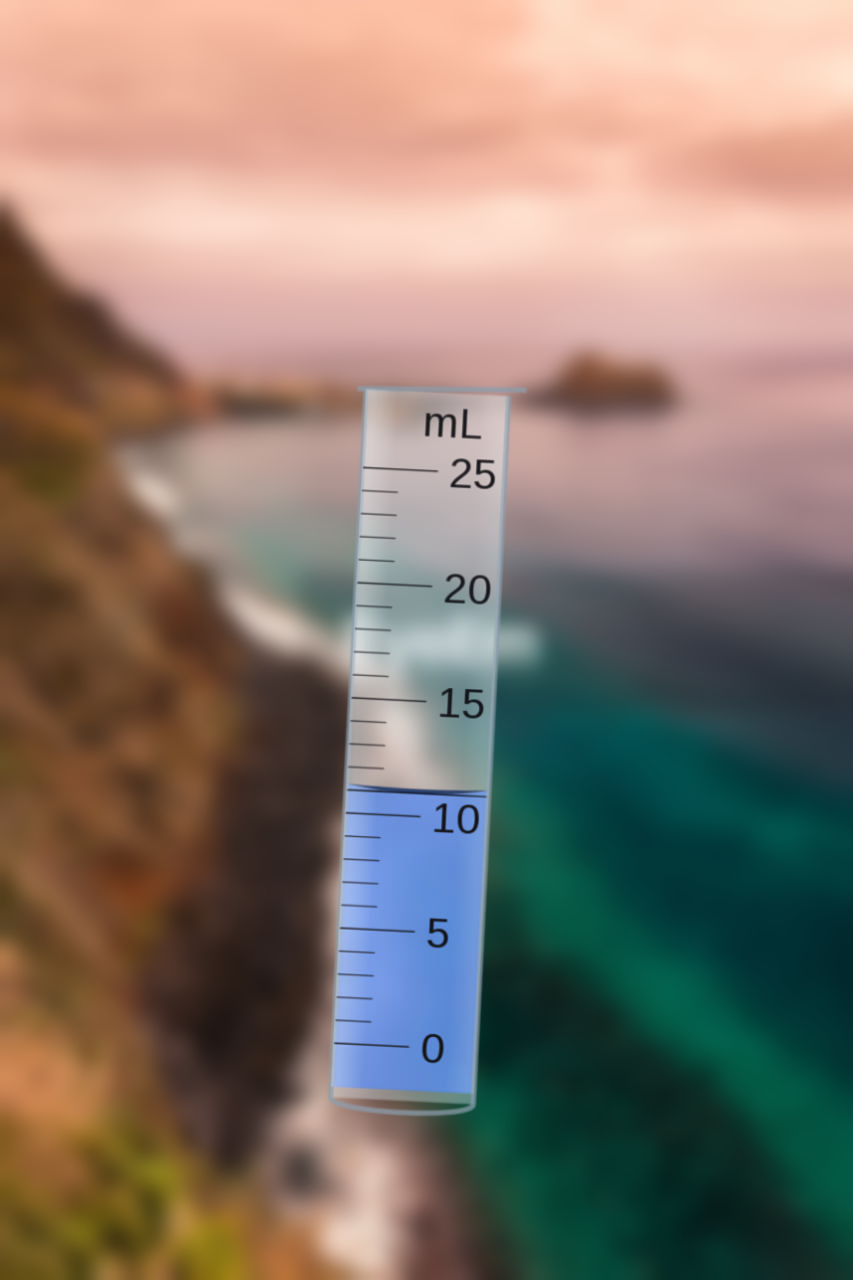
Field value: 11 mL
